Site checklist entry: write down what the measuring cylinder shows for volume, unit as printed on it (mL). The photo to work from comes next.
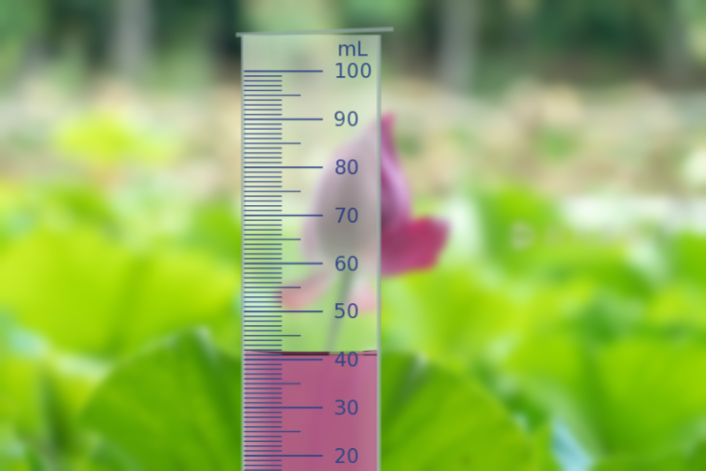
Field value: 41 mL
